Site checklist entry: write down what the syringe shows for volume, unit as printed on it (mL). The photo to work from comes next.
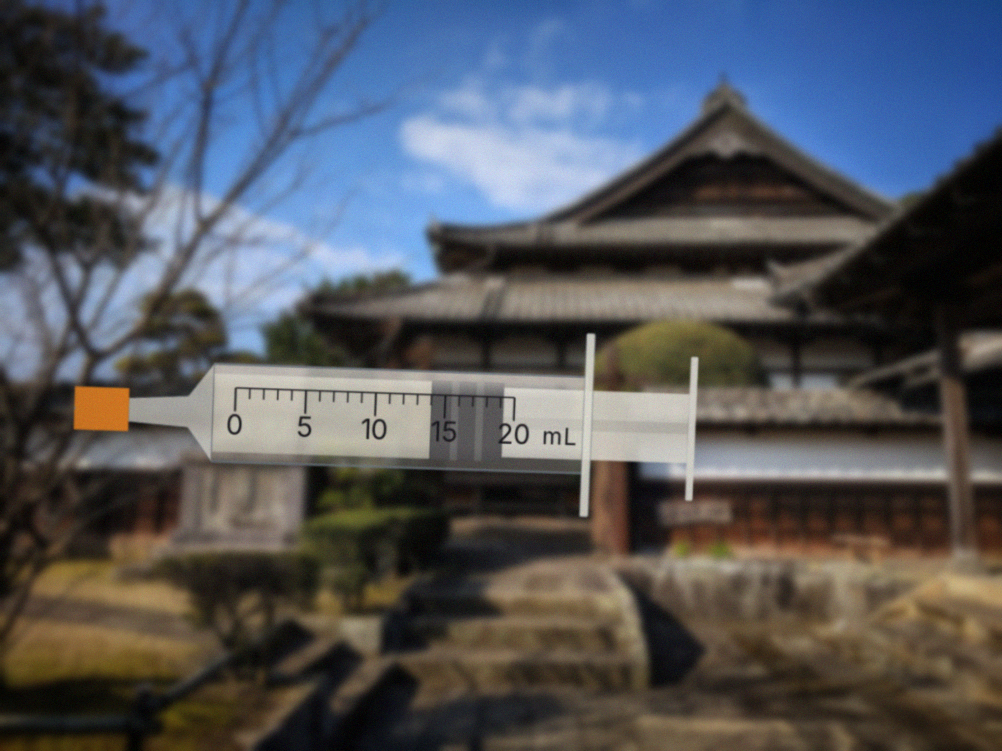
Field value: 14 mL
